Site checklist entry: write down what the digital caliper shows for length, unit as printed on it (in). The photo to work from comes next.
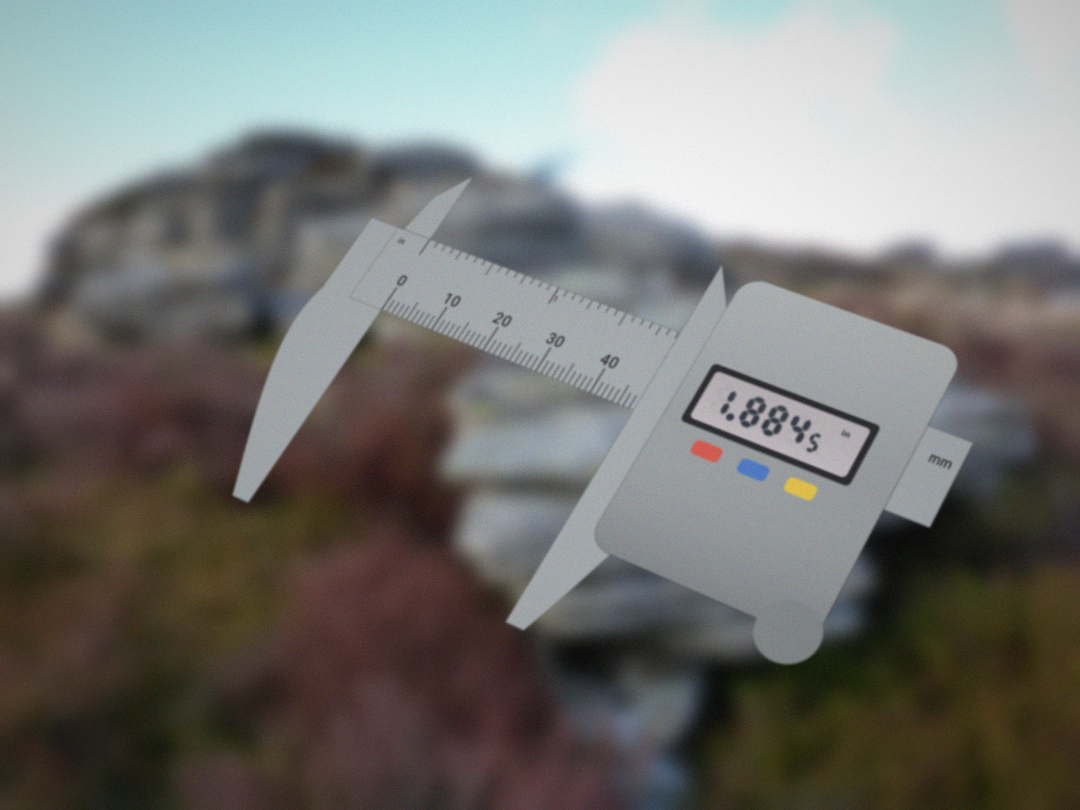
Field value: 1.8845 in
